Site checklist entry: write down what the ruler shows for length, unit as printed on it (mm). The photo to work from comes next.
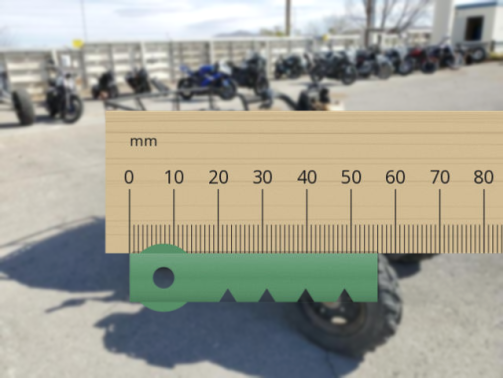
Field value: 56 mm
